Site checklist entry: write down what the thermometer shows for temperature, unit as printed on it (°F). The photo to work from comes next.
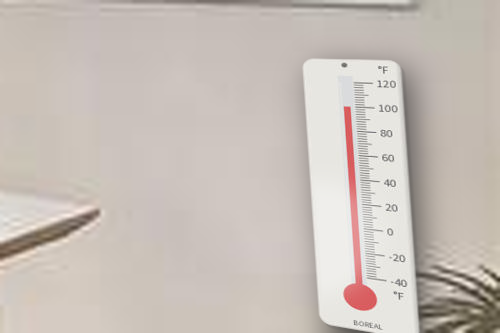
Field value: 100 °F
